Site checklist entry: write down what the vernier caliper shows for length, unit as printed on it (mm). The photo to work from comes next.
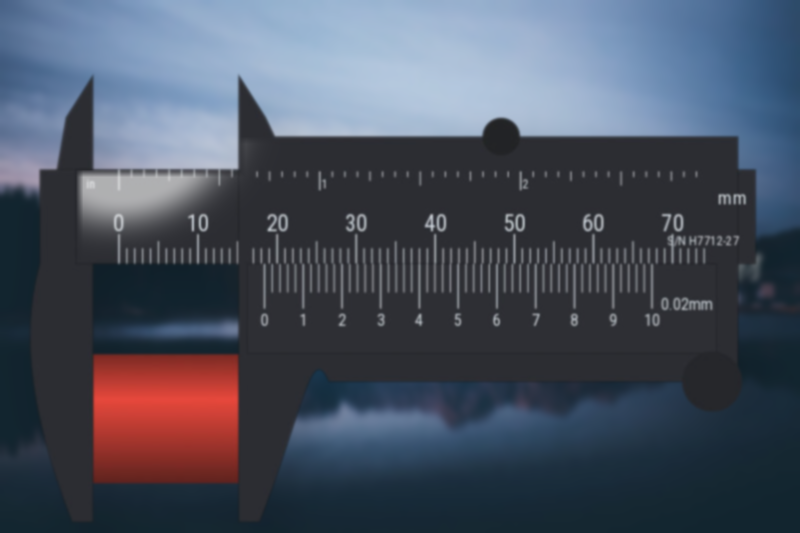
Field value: 18.4 mm
